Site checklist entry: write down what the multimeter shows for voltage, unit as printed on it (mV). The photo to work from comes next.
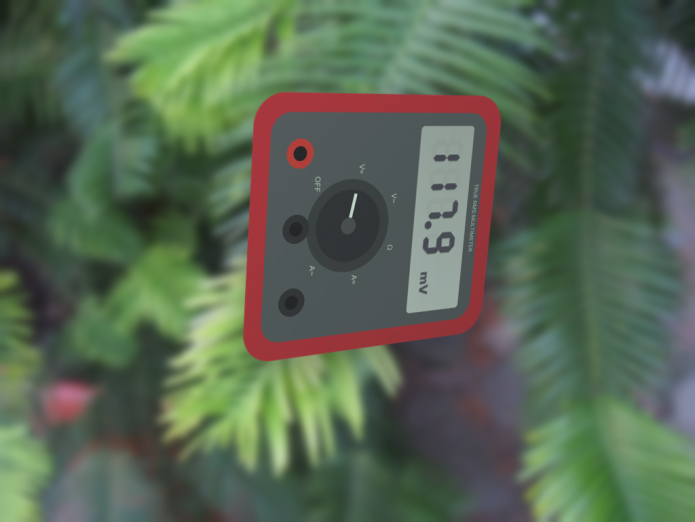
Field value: 117.9 mV
